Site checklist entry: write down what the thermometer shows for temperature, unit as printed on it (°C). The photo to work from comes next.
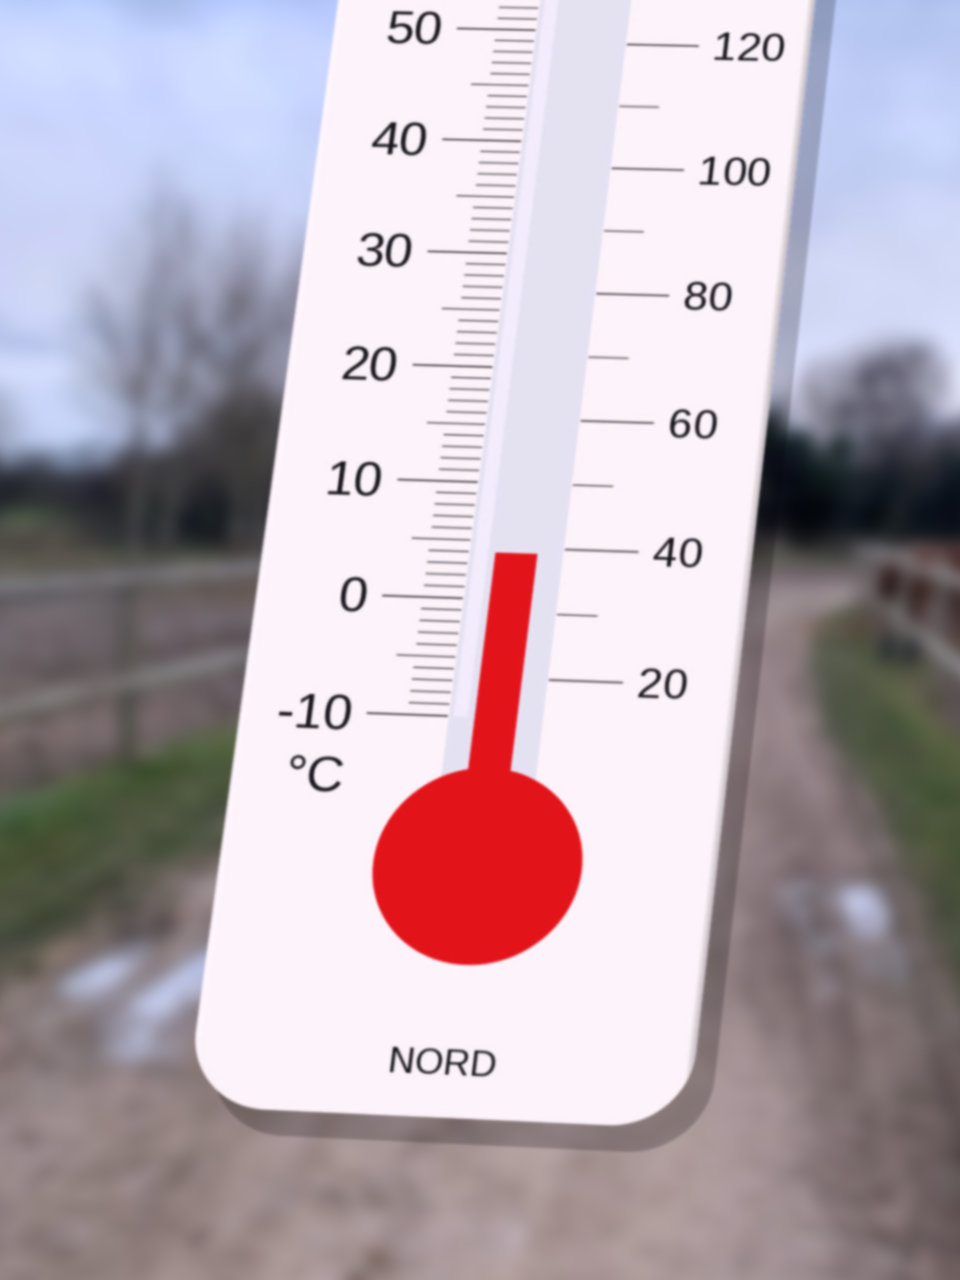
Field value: 4 °C
